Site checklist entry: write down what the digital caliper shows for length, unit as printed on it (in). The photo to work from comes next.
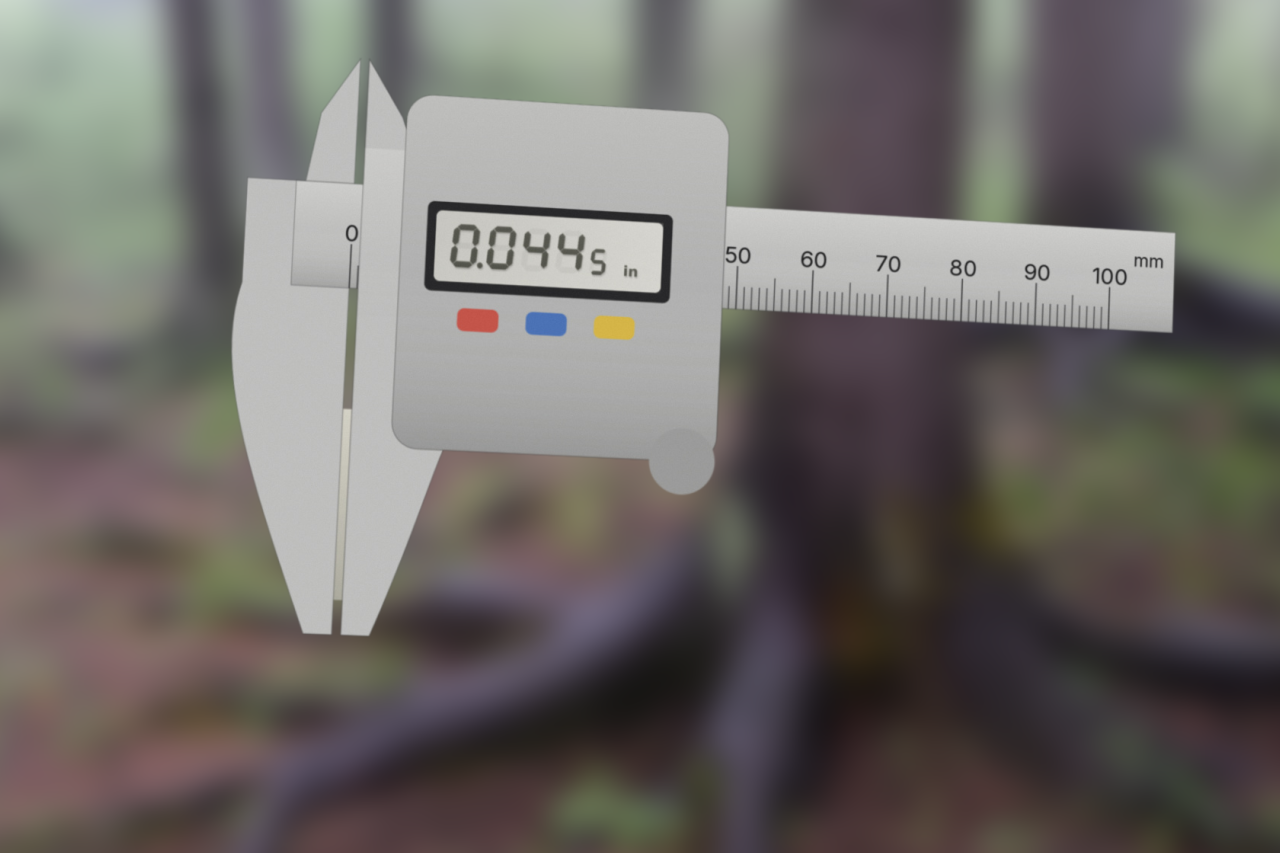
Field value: 0.0445 in
